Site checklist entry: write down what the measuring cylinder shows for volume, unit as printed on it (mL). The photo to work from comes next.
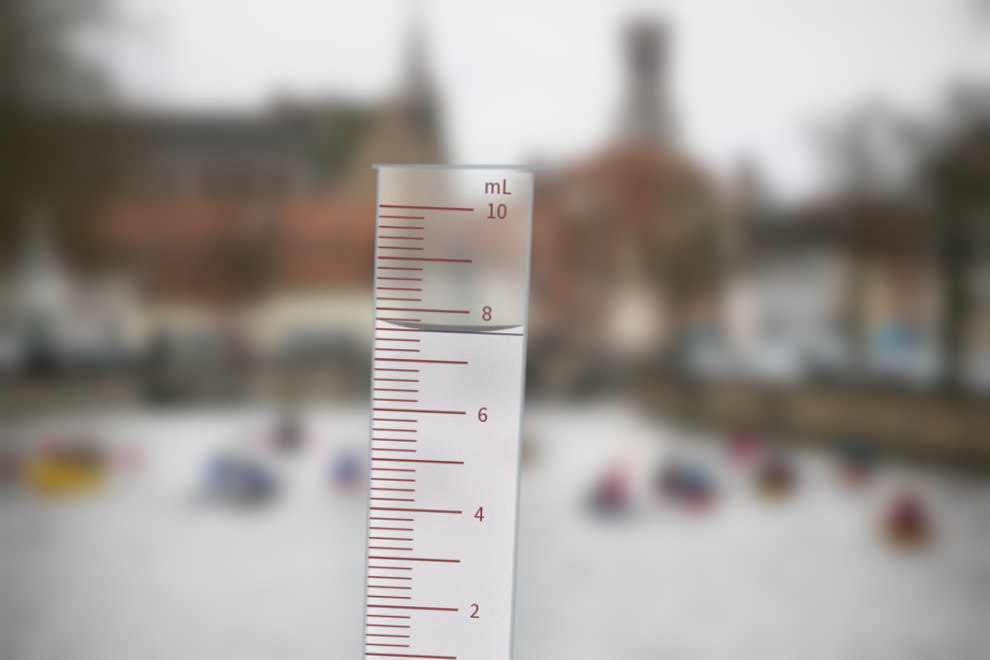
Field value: 7.6 mL
